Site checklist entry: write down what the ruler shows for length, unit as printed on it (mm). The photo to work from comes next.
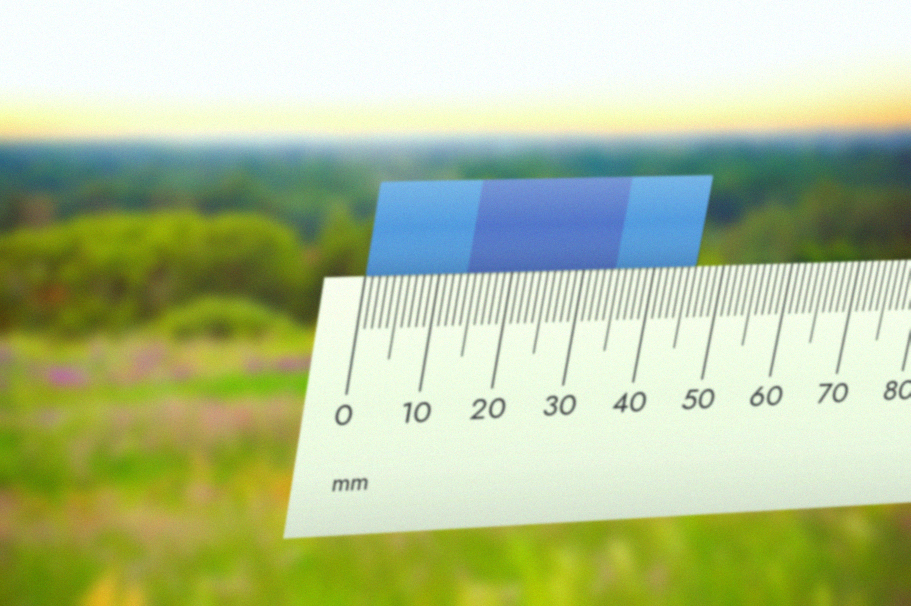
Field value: 46 mm
